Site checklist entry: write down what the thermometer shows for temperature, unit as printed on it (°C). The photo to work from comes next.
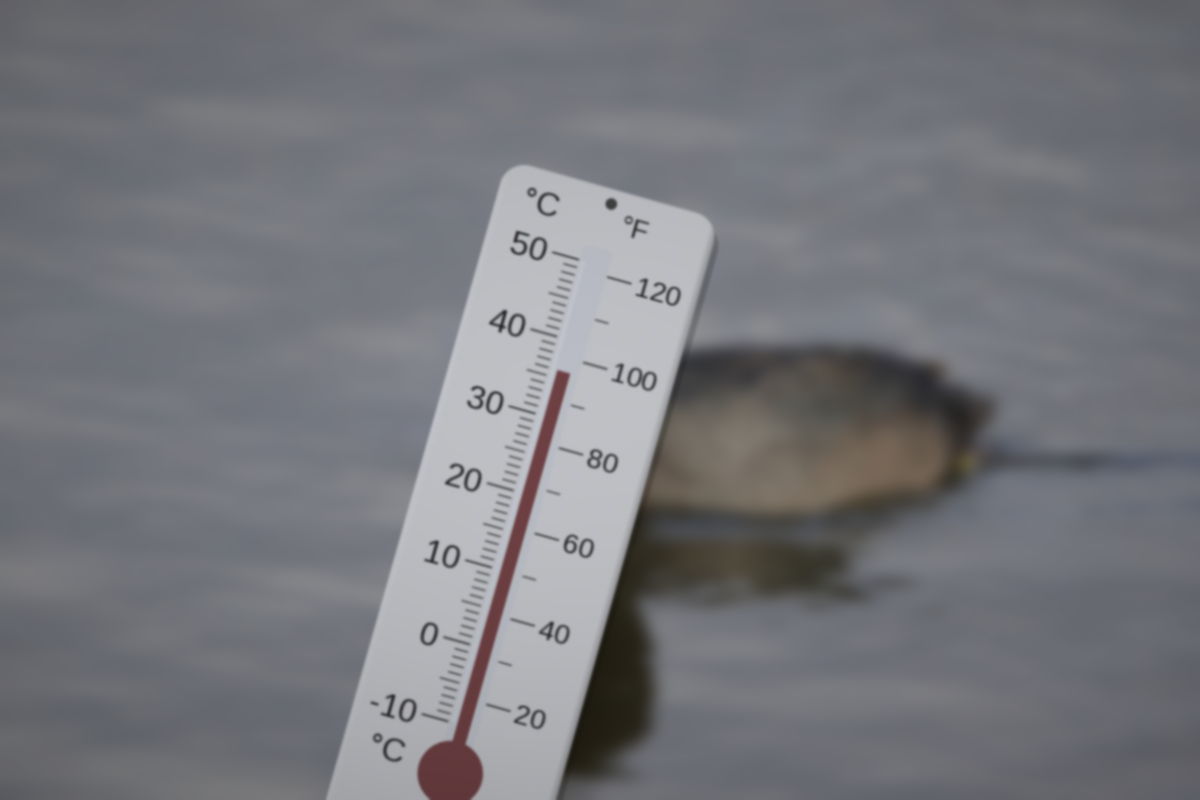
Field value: 36 °C
